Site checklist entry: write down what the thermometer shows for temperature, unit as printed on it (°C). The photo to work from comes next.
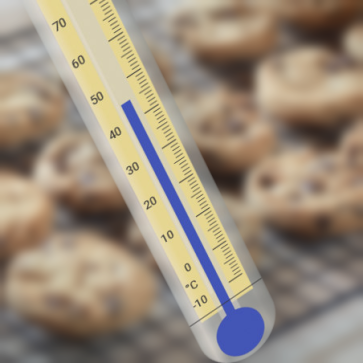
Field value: 45 °C
